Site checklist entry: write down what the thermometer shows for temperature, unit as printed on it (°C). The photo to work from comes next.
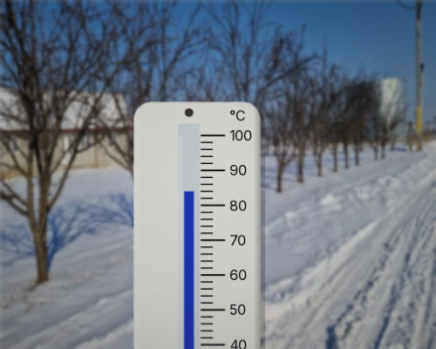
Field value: 84 °C
